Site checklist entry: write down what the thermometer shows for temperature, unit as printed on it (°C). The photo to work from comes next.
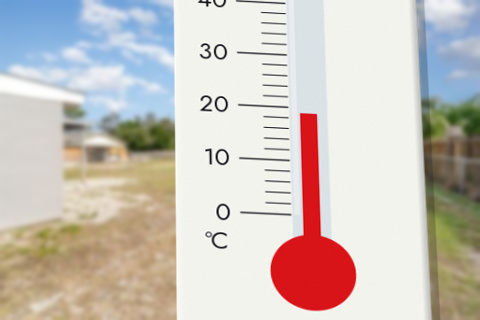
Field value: 19 °C
